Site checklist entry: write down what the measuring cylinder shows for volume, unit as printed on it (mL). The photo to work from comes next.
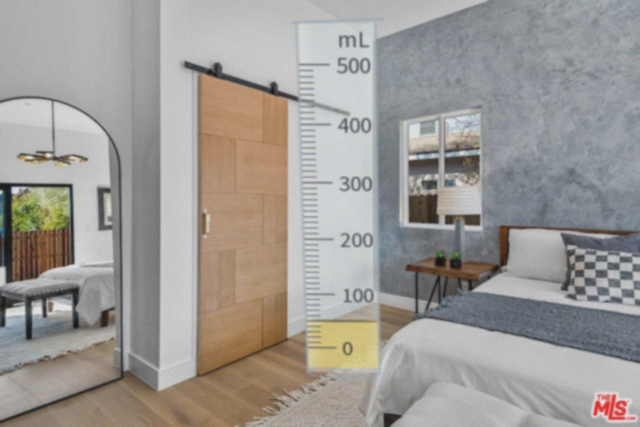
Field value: 50 mL
